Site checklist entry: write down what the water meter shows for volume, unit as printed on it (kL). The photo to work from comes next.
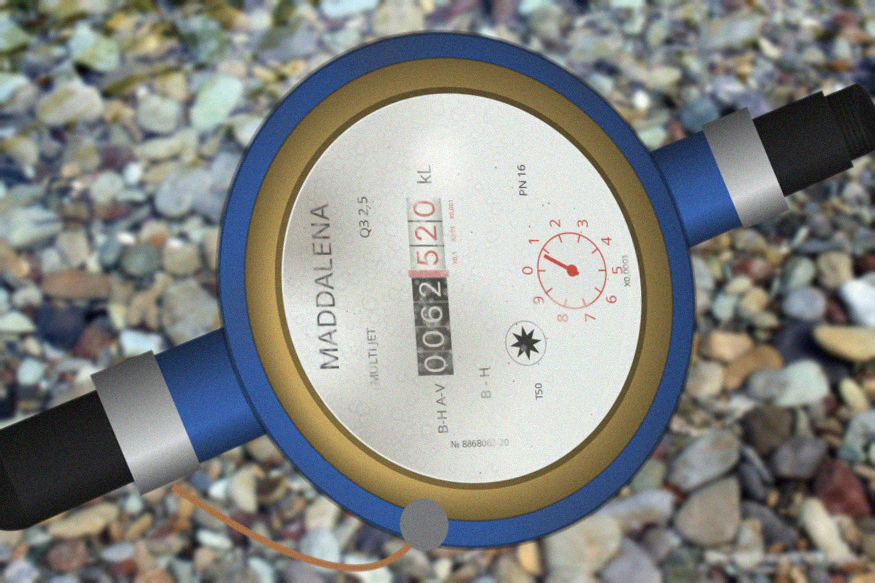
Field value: 62.5200 kL
